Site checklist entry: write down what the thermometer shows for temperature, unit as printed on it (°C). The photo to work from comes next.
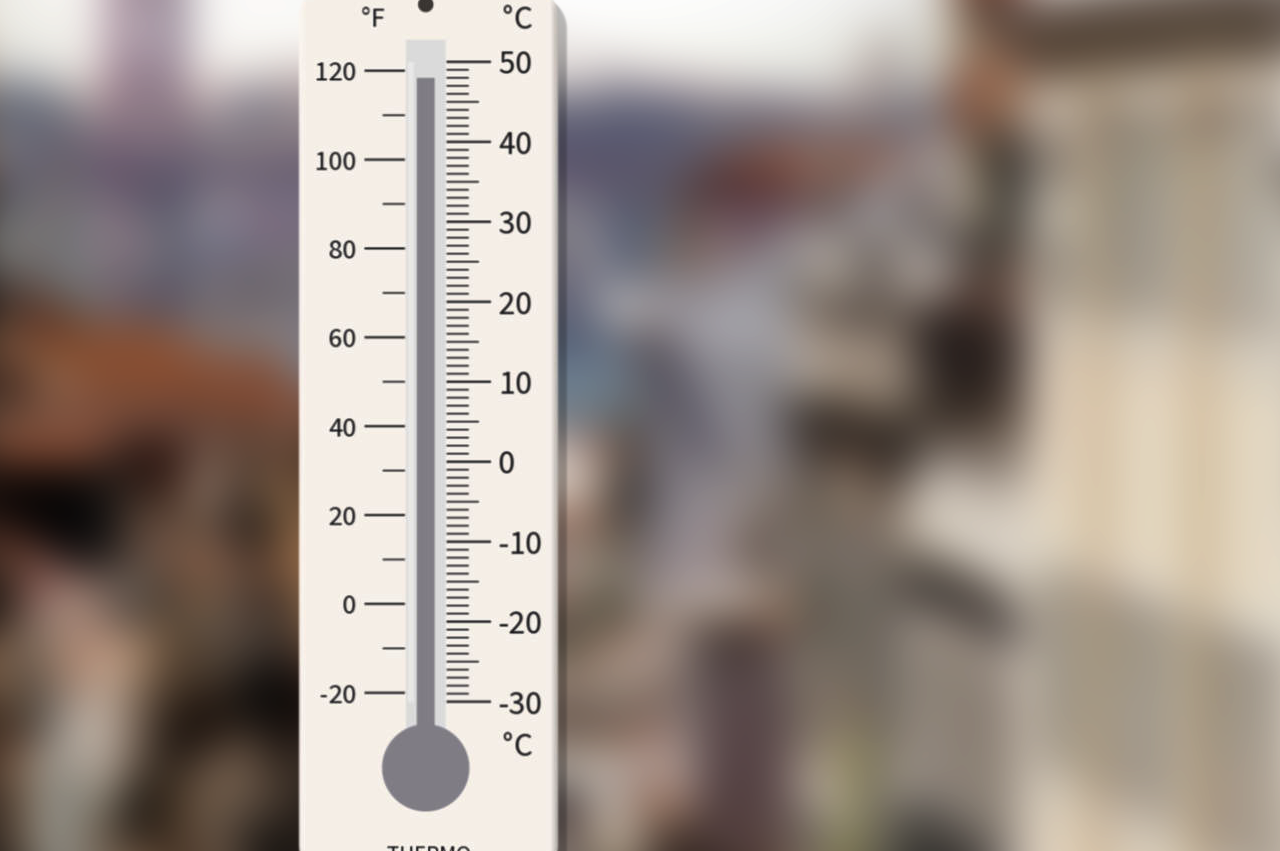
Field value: 48 °C
